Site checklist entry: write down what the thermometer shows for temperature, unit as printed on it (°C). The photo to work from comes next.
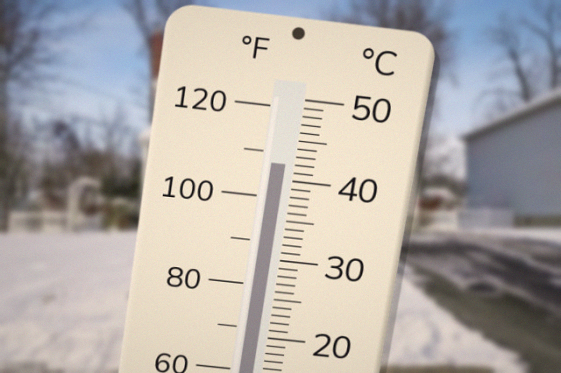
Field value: 42 °C
